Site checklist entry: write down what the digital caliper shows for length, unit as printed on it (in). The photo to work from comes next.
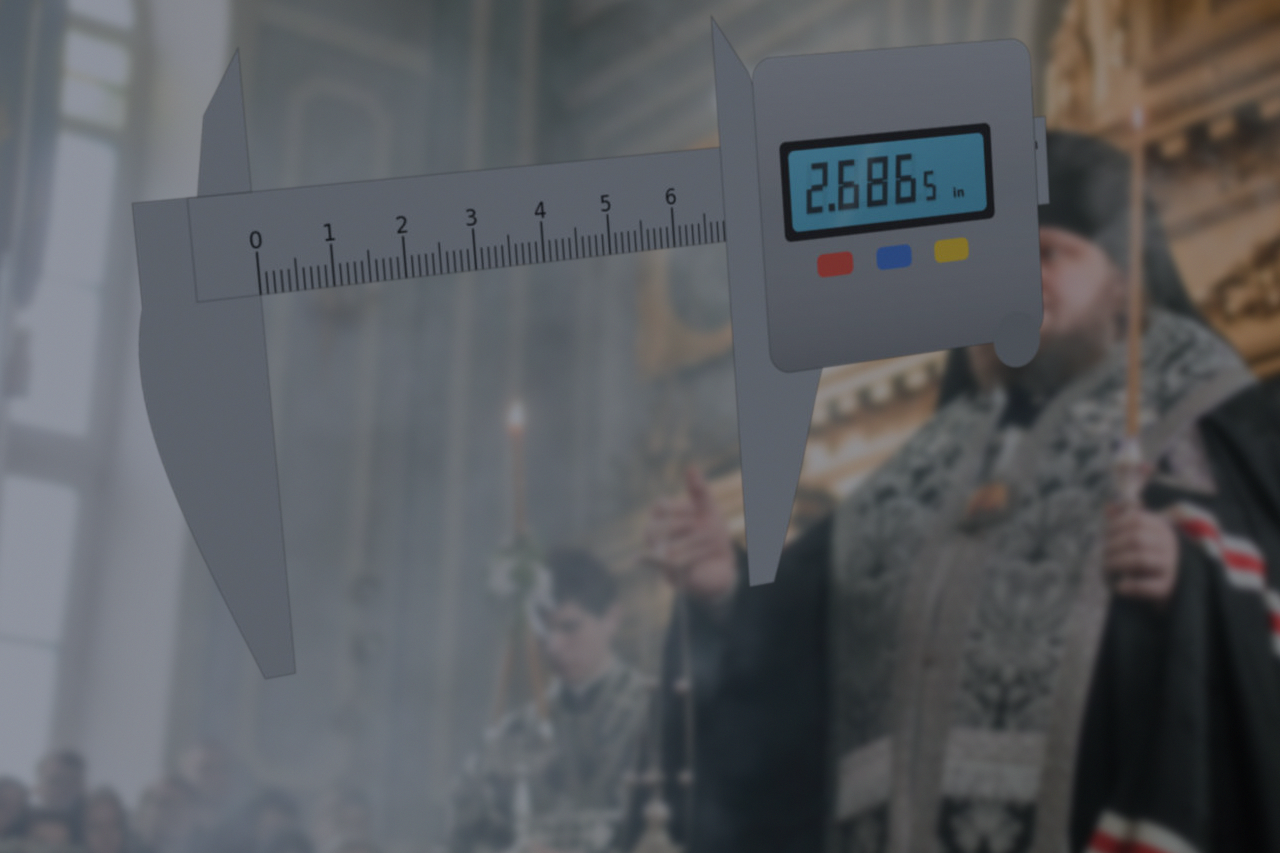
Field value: 2.6865 in
